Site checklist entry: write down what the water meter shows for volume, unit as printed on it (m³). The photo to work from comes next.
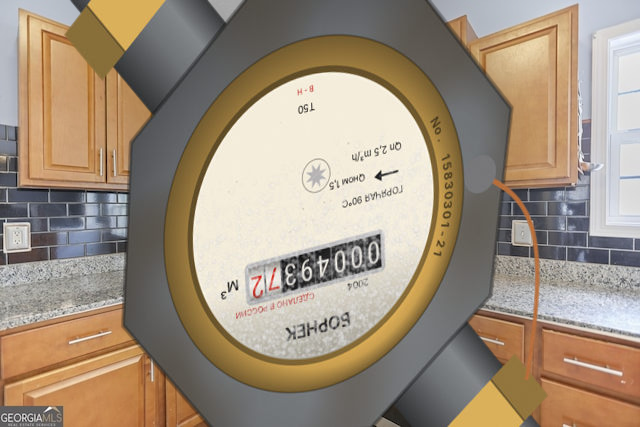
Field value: 493.72 m³
